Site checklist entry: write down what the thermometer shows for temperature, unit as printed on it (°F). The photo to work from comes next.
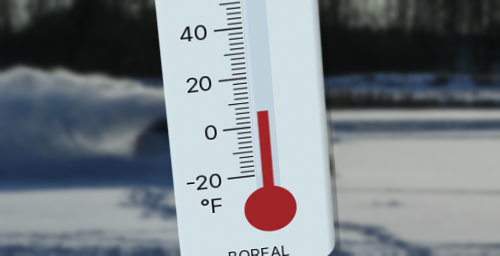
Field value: 6 °F
